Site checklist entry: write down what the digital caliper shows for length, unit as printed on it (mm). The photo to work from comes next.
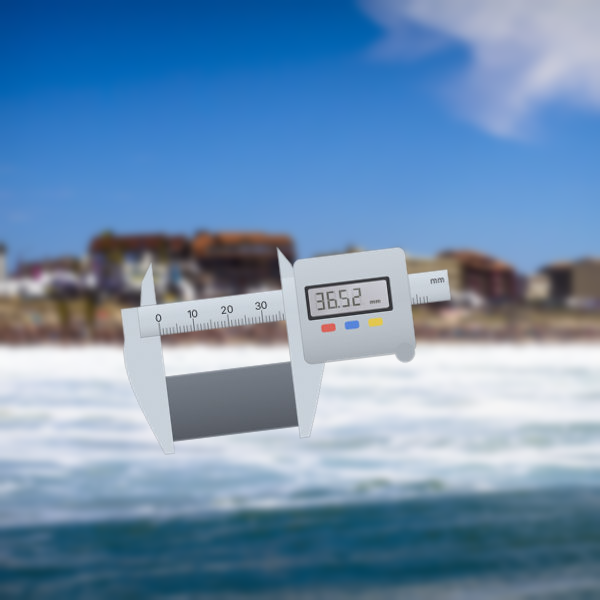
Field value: 36.52 mm
